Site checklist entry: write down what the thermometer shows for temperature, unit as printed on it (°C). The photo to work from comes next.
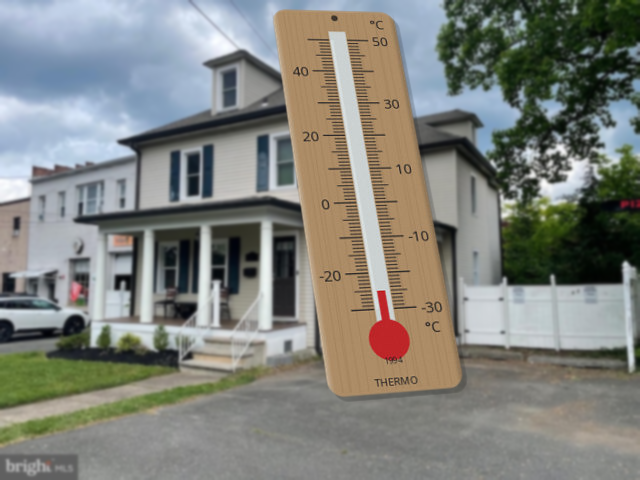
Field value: -25 °C
